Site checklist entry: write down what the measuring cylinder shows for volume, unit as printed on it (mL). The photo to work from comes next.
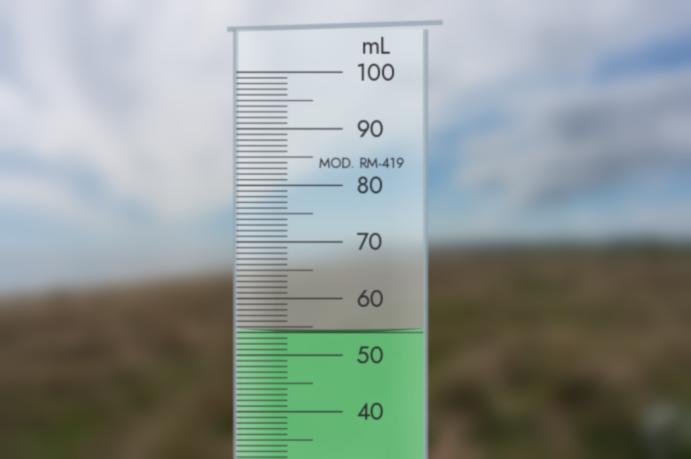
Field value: 54 mL
